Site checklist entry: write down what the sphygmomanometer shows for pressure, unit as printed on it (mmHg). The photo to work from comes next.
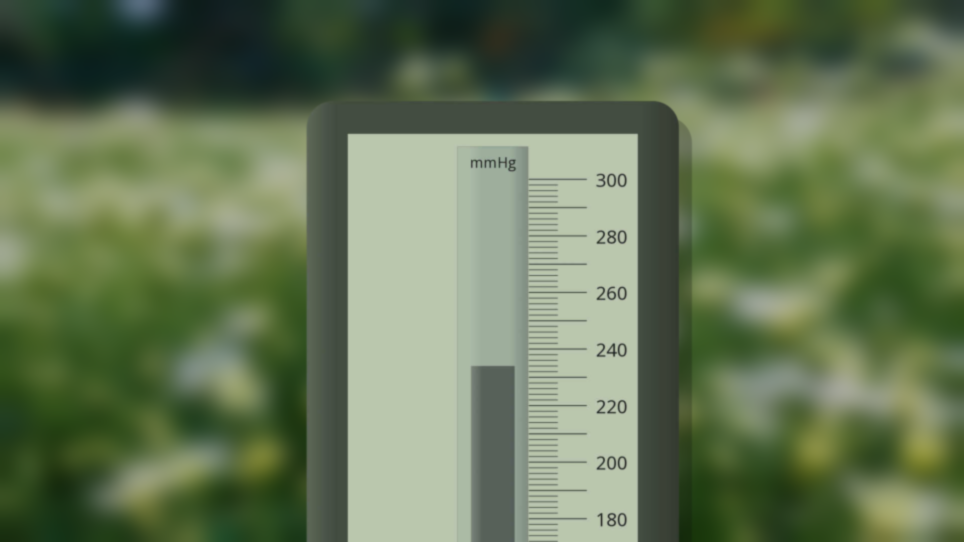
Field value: 234 mmHg
